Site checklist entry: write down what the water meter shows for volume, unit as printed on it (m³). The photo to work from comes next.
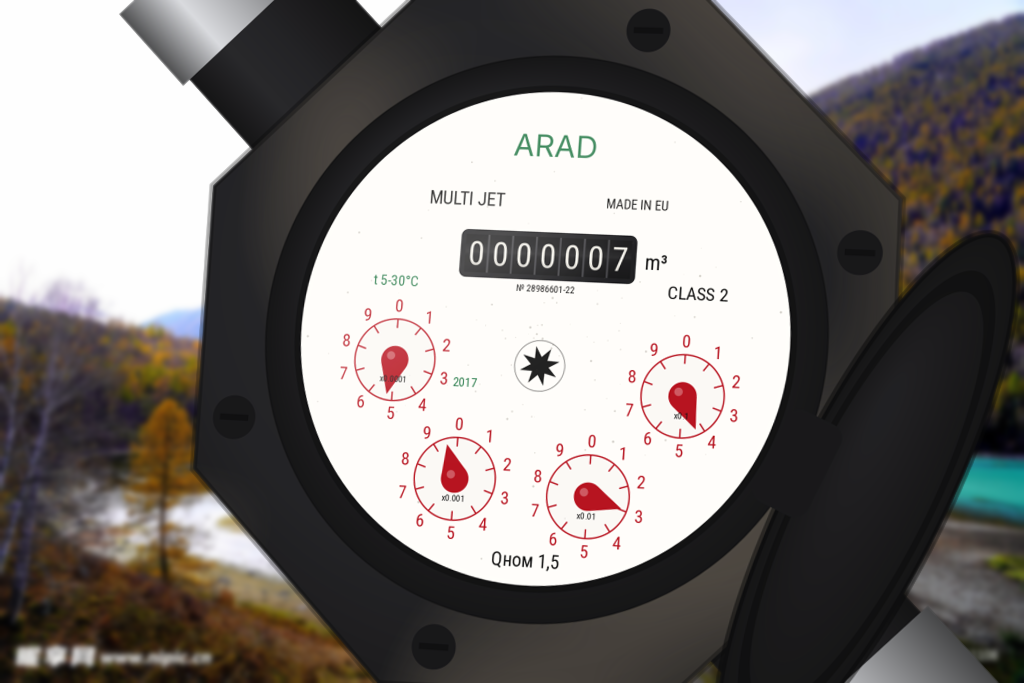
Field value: 7.4295 m³
